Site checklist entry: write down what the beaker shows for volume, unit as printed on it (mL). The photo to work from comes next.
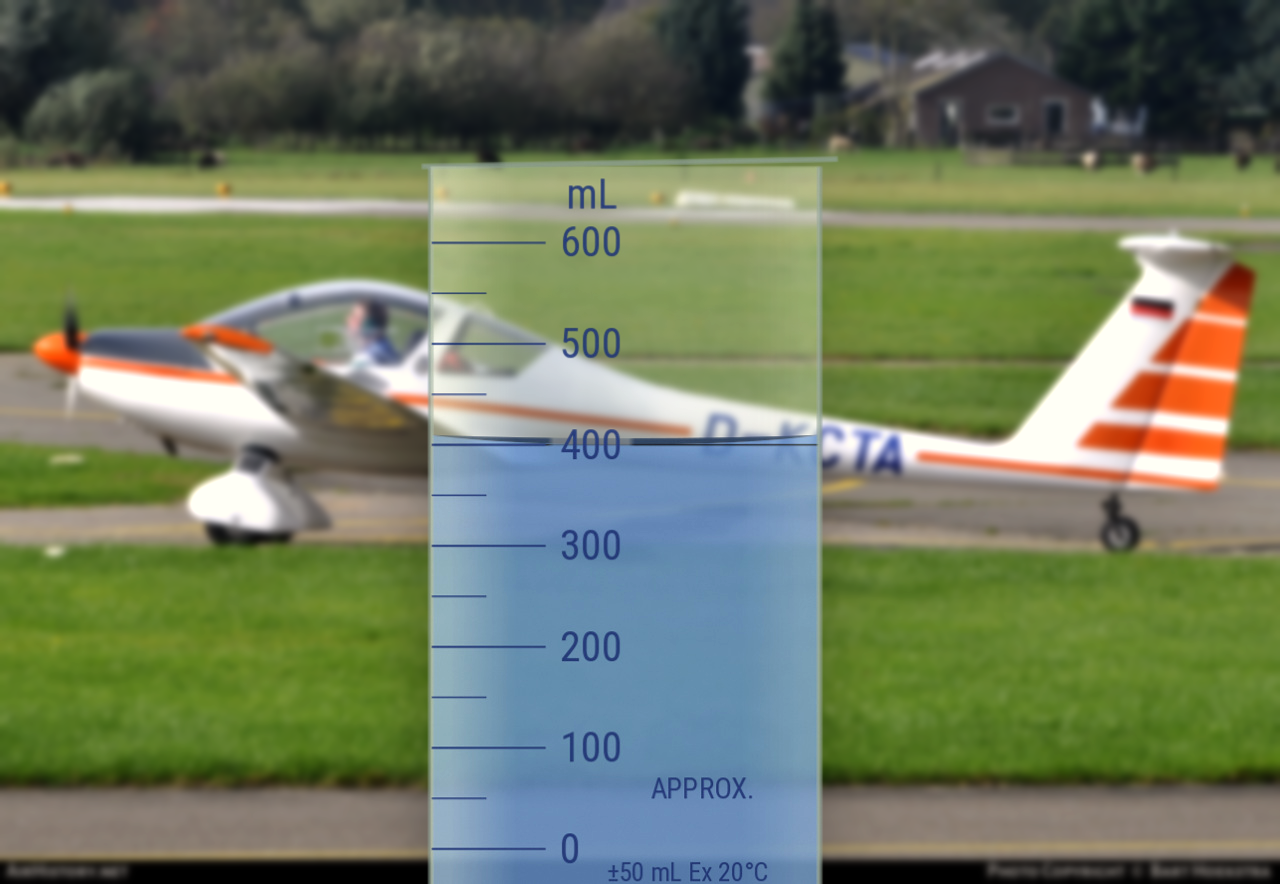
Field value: 400 mL
